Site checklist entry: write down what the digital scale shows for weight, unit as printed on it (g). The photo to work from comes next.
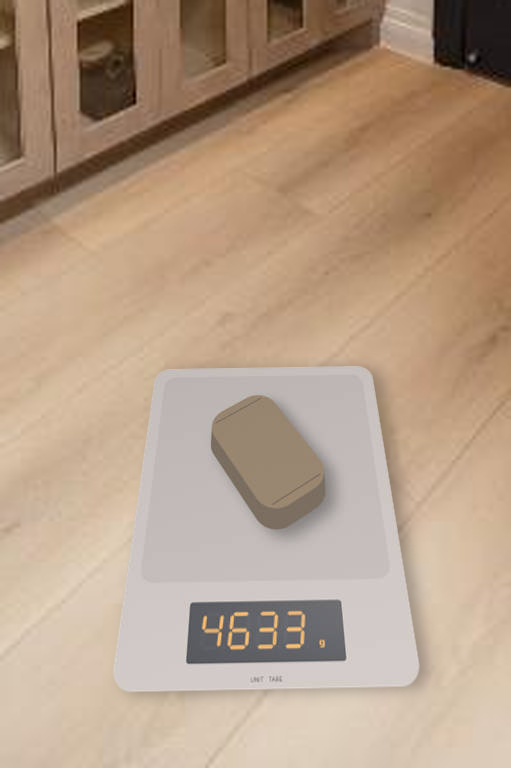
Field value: 4633 g
